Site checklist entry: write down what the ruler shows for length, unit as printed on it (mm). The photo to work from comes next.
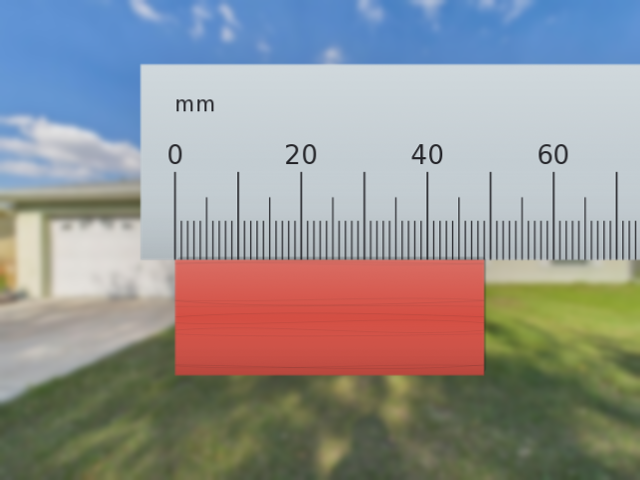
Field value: 49 mm
